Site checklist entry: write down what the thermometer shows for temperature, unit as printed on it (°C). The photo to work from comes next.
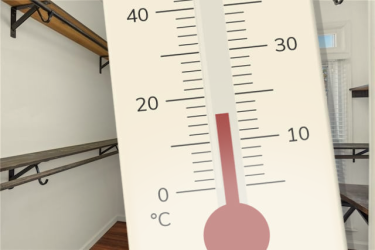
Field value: 16 °C
